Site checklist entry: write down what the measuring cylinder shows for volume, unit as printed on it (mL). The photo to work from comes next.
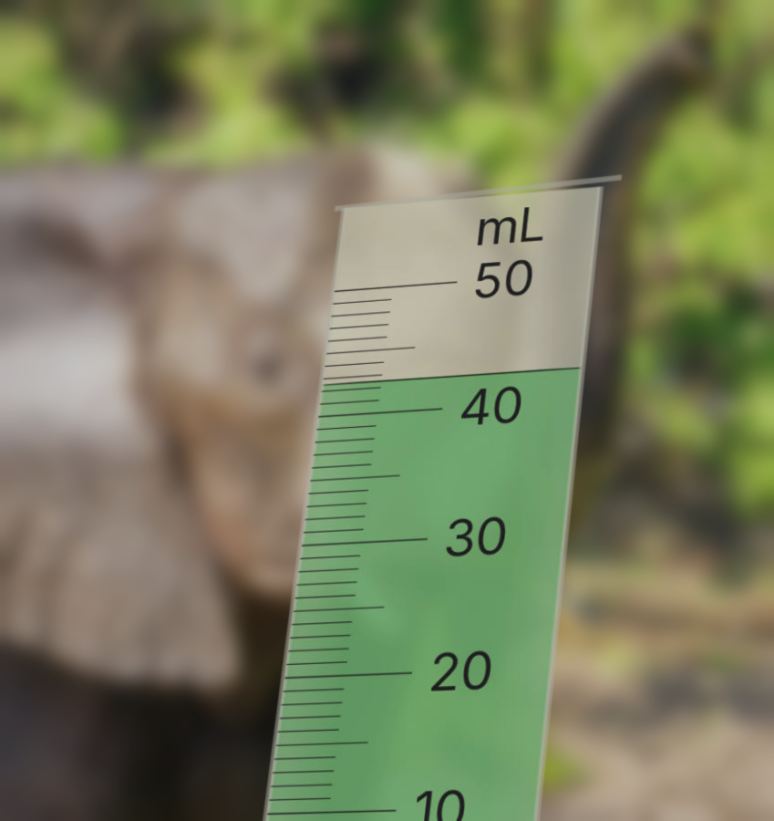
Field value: 42.5 mL
